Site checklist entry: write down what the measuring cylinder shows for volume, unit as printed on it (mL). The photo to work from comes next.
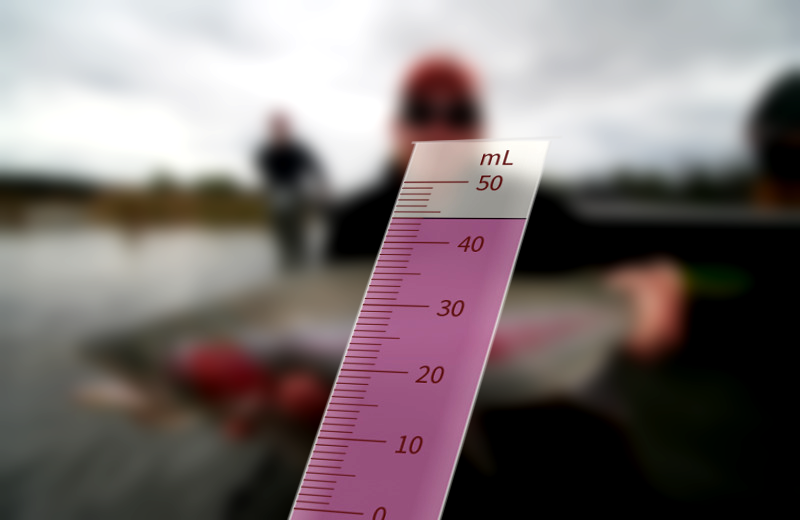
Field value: 44 mL
